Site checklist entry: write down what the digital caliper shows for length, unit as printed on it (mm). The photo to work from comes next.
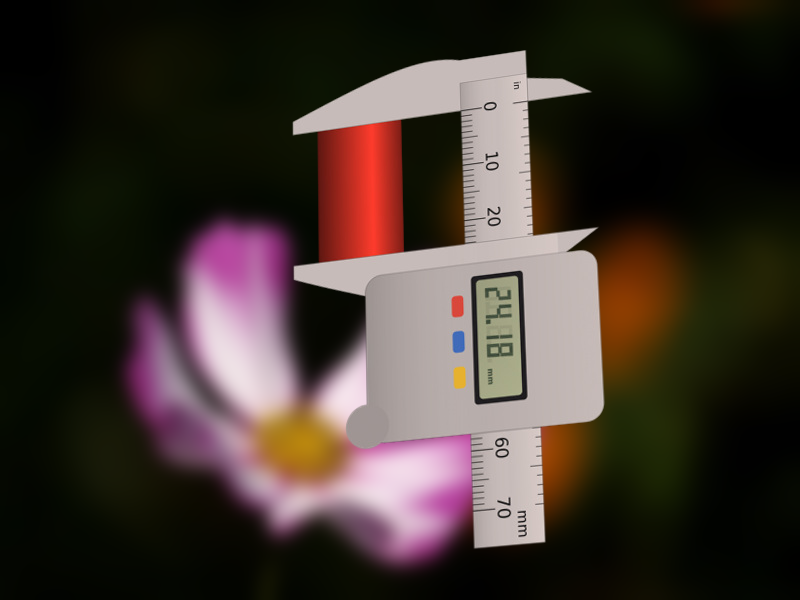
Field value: 24.18 mm
